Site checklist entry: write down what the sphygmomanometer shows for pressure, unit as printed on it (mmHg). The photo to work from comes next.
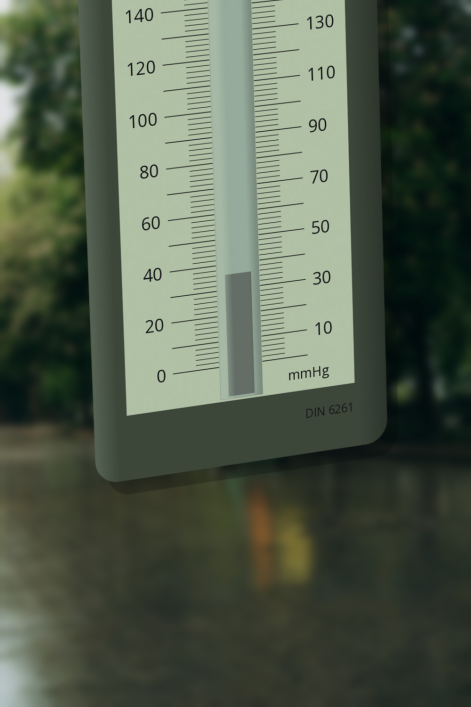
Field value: 36 mmHg
